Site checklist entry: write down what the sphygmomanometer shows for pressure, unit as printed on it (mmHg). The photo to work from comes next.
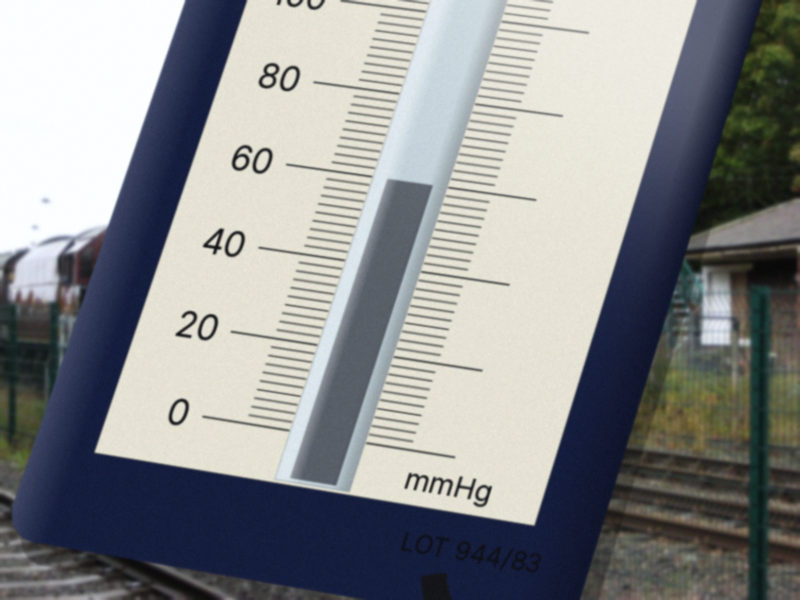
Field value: 60 mmHg
